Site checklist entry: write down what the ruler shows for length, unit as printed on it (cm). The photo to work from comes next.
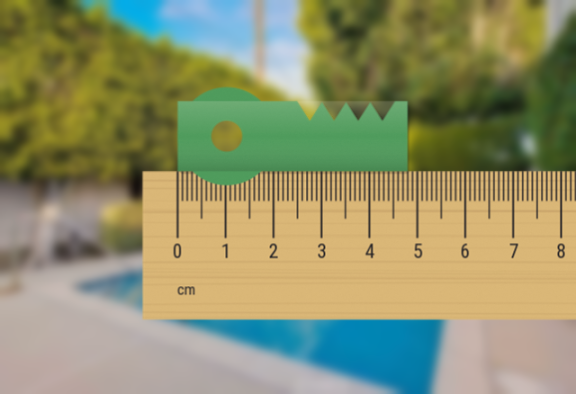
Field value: 4.8 cm
